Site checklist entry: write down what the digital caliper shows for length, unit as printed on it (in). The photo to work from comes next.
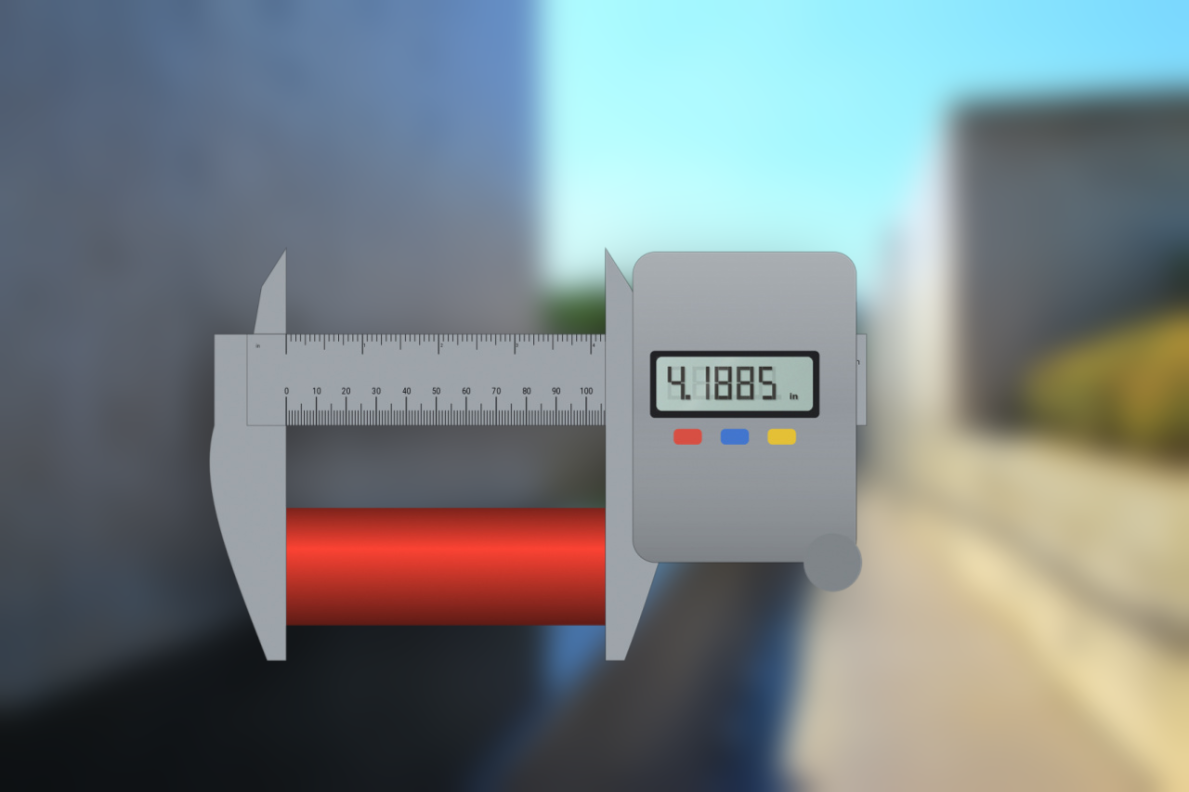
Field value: 4.1885 in
